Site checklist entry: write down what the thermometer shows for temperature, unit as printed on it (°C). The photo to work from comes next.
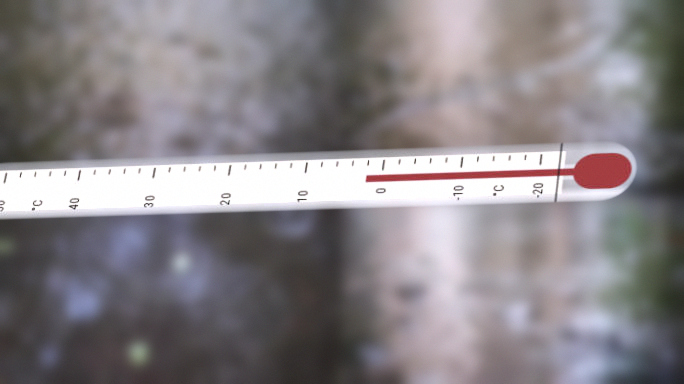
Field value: 2 °C
